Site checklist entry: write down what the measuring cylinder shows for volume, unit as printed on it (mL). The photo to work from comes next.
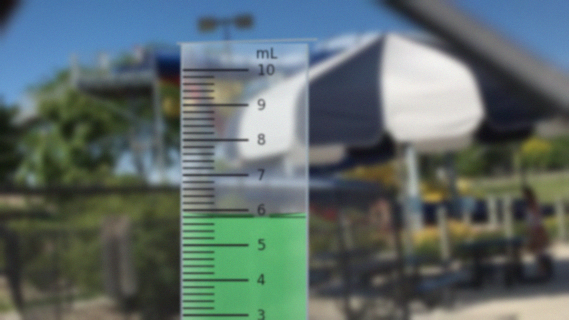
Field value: 5.8 mL
